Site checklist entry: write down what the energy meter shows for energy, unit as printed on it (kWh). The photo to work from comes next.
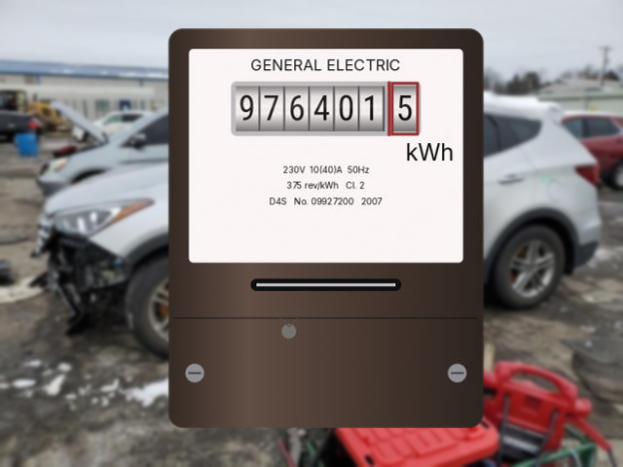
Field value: 976401.5 kWh
